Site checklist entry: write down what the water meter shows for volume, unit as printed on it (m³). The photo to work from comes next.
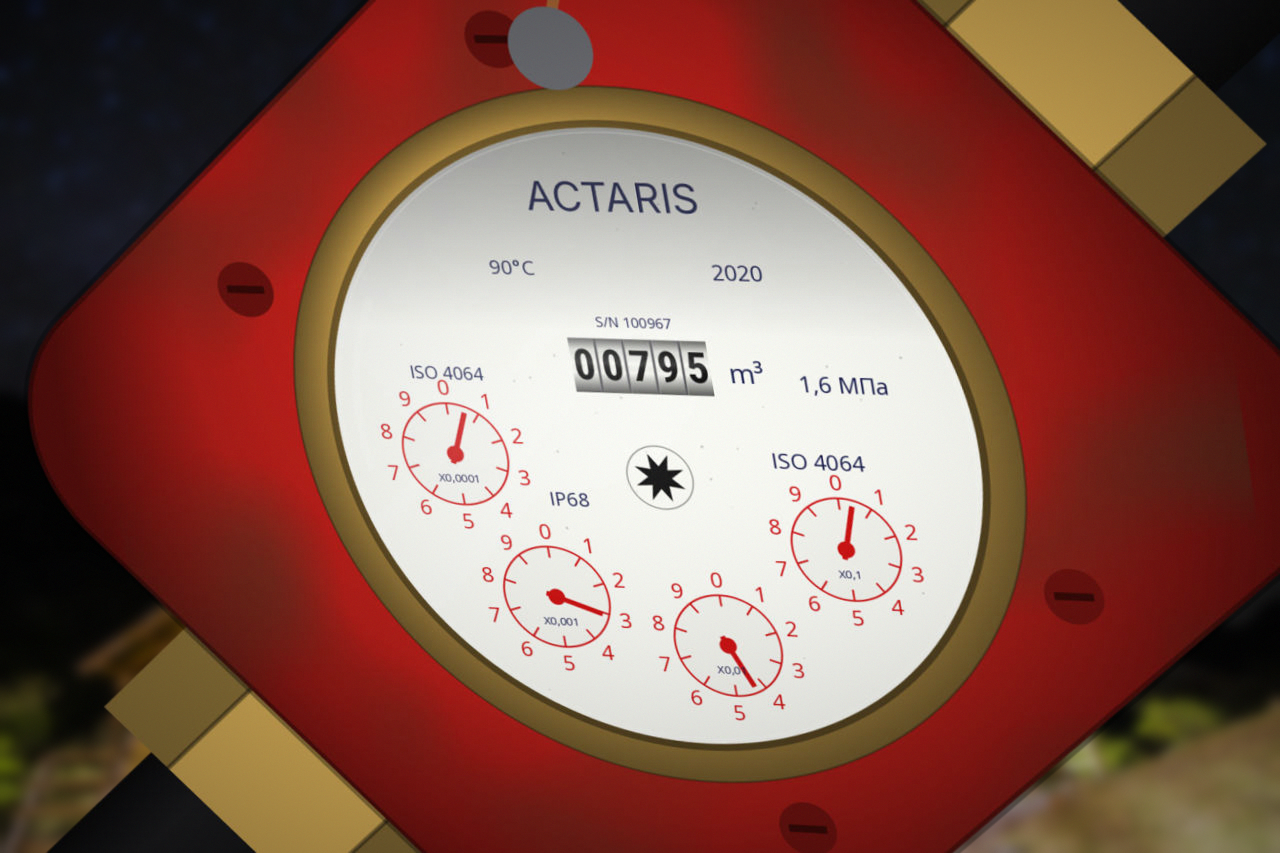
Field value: 795.0430 m³
